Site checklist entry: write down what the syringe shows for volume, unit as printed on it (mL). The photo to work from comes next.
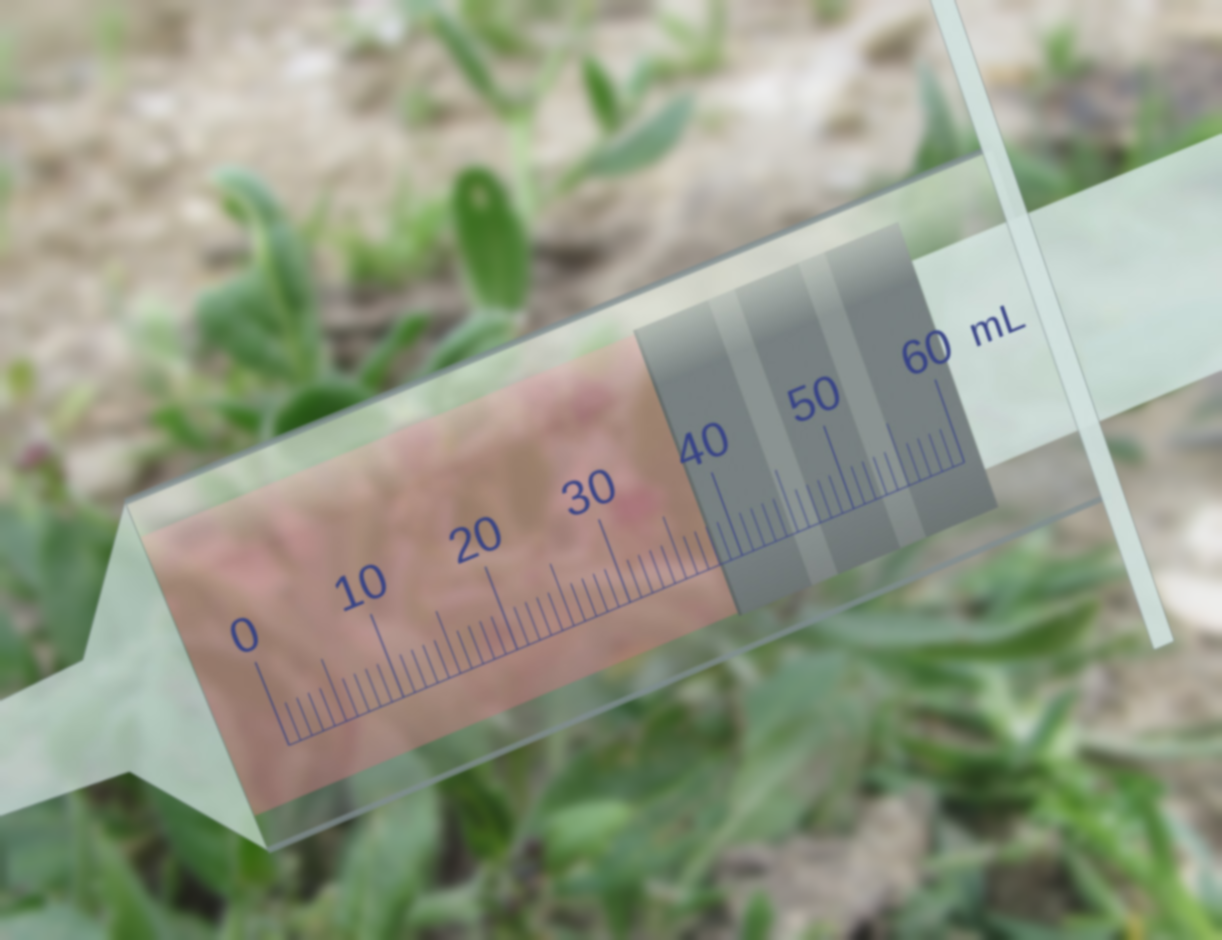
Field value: 38 mL
